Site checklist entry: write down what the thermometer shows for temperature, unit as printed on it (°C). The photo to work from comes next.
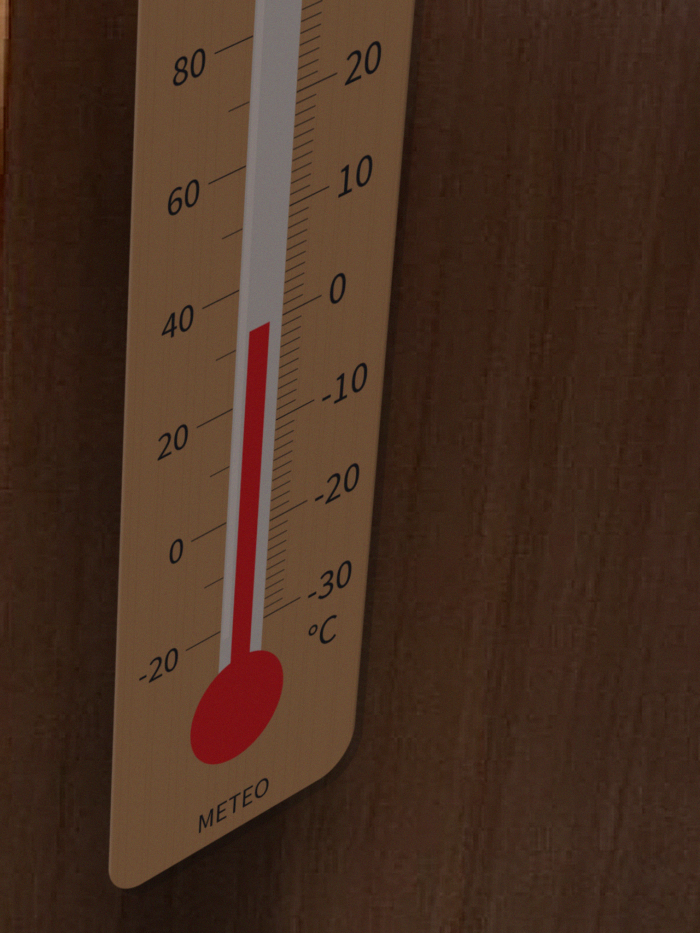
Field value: 0 °C
